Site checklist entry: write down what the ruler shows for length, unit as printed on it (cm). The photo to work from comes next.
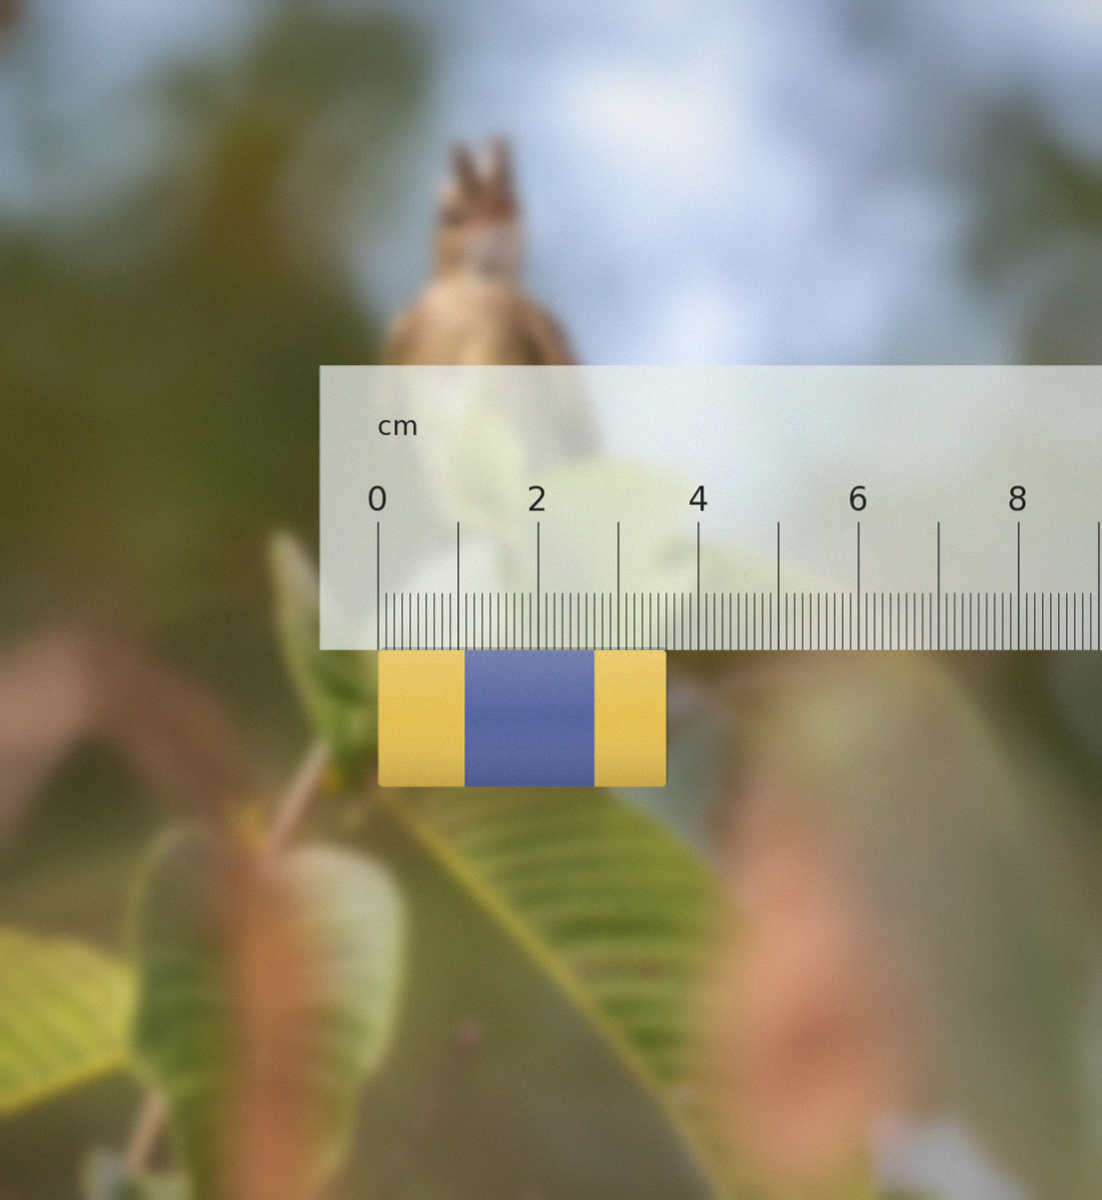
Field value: 3.6 cm
